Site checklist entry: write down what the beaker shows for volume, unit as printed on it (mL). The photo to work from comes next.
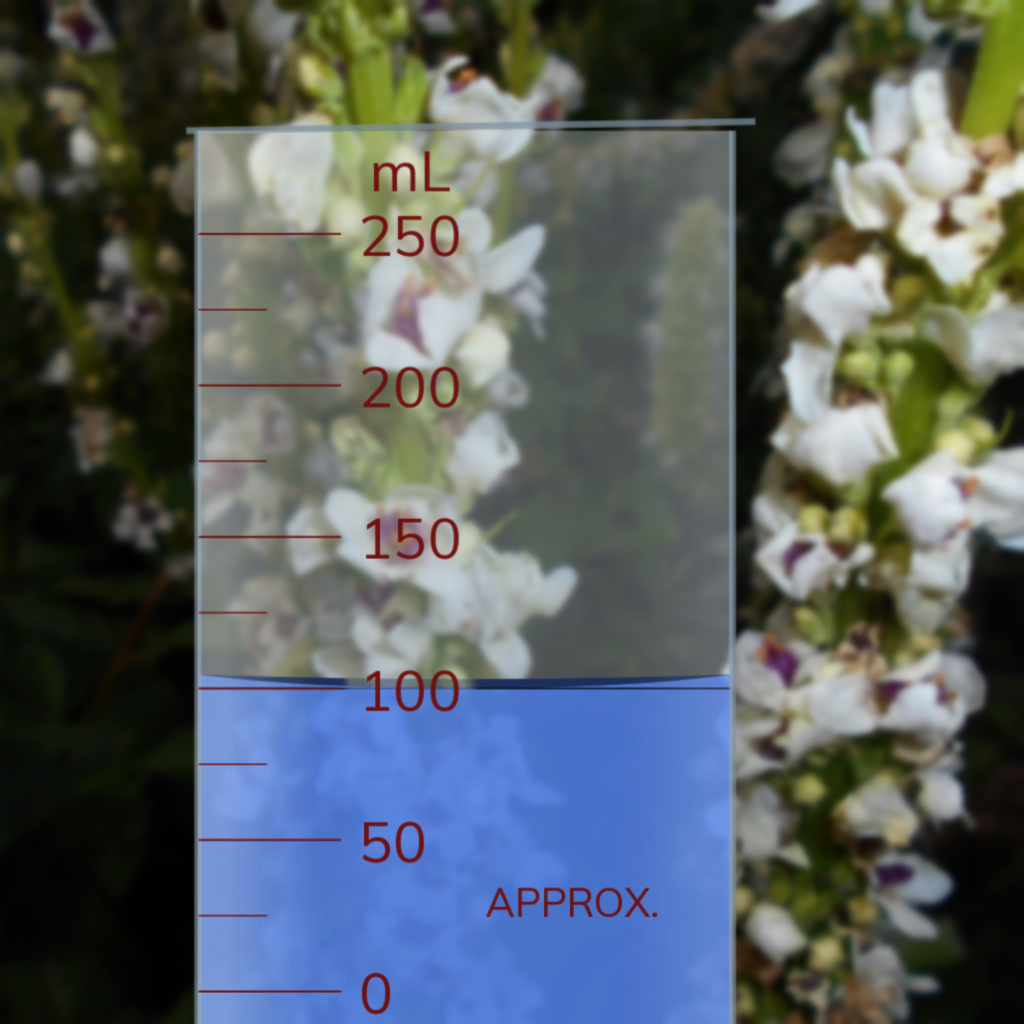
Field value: 100 mL
